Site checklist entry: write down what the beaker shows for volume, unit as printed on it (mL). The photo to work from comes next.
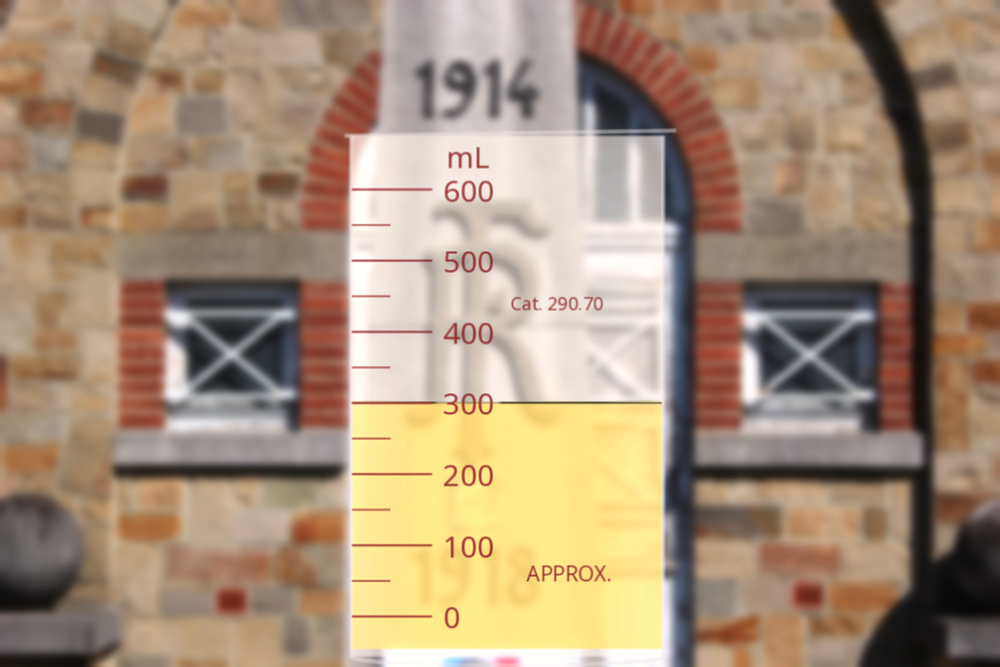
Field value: 300 mL
